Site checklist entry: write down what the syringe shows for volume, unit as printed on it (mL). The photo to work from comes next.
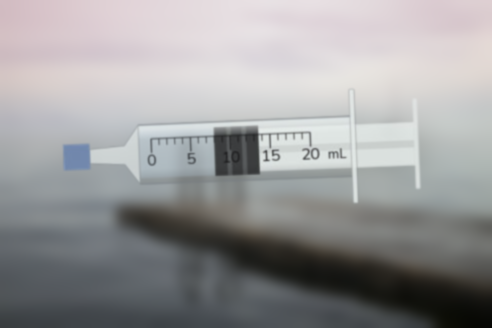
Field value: 8 mL
